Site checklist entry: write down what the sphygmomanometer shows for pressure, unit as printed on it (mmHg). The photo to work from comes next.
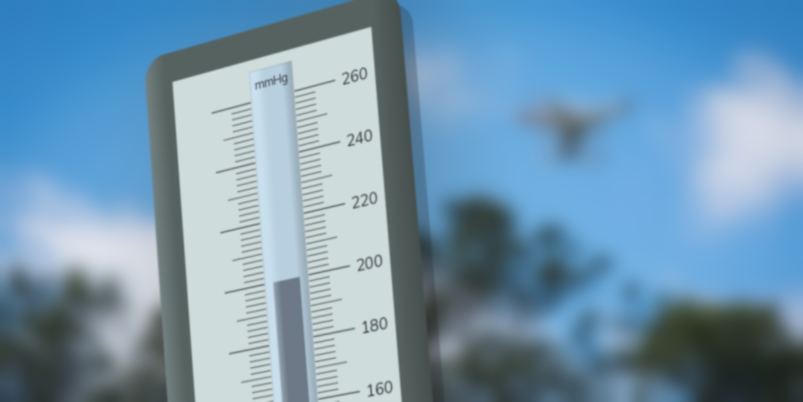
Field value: 200 mmHg
